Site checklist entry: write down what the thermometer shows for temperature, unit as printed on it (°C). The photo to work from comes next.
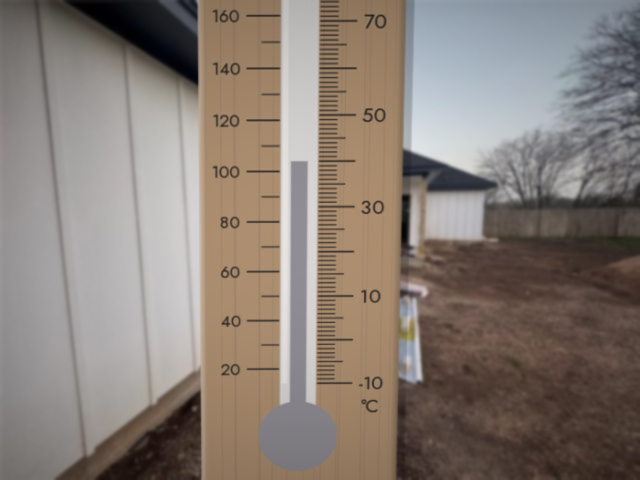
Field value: 40 °C
